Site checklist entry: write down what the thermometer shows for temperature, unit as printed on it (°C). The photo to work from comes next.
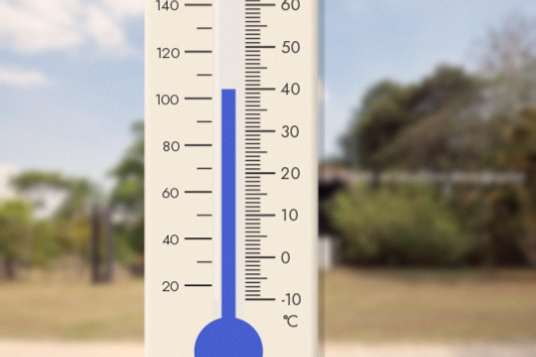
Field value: 40 °C
